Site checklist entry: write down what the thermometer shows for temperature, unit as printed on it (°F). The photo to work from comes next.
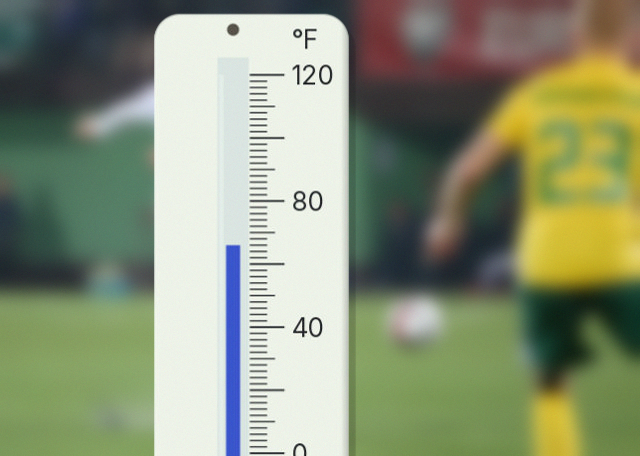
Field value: 66 °F
